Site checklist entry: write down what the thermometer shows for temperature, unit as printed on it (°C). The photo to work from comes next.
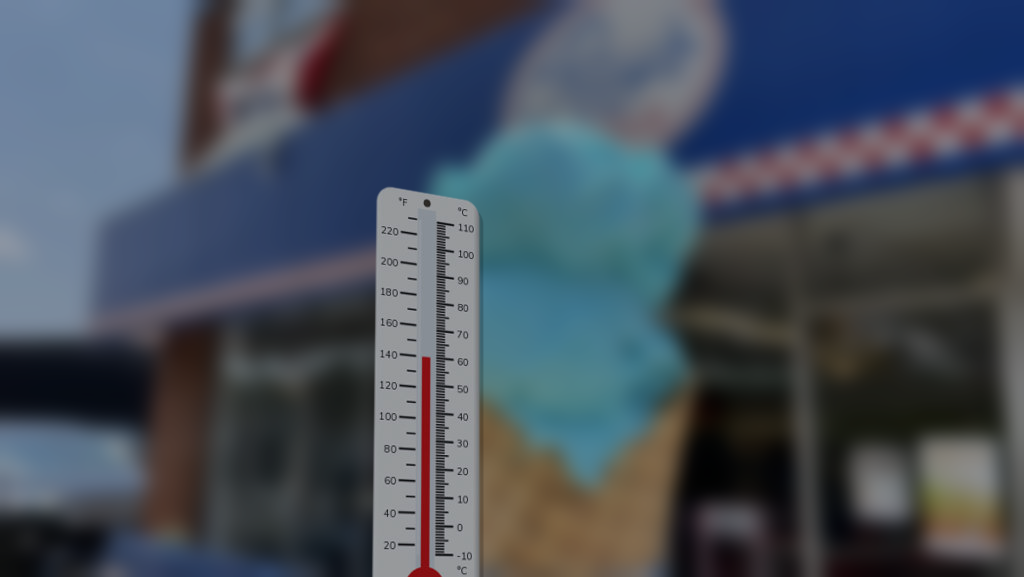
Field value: 60 °C
